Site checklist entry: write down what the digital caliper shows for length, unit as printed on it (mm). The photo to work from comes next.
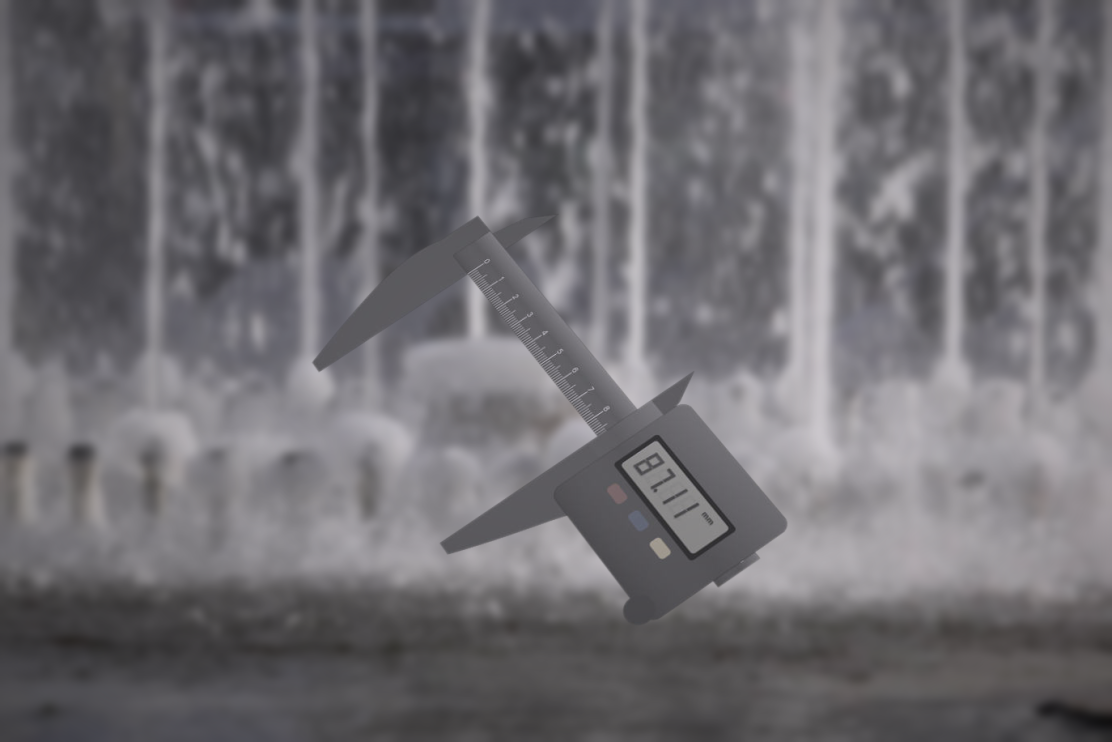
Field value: 87.11 mm
